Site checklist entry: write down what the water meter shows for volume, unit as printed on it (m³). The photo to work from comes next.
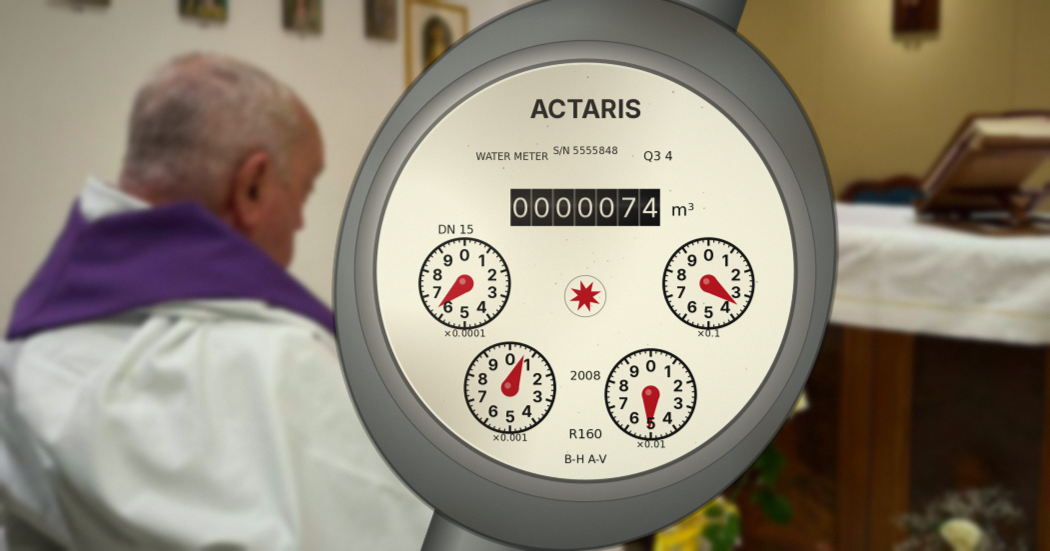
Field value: 74.3506 m³
